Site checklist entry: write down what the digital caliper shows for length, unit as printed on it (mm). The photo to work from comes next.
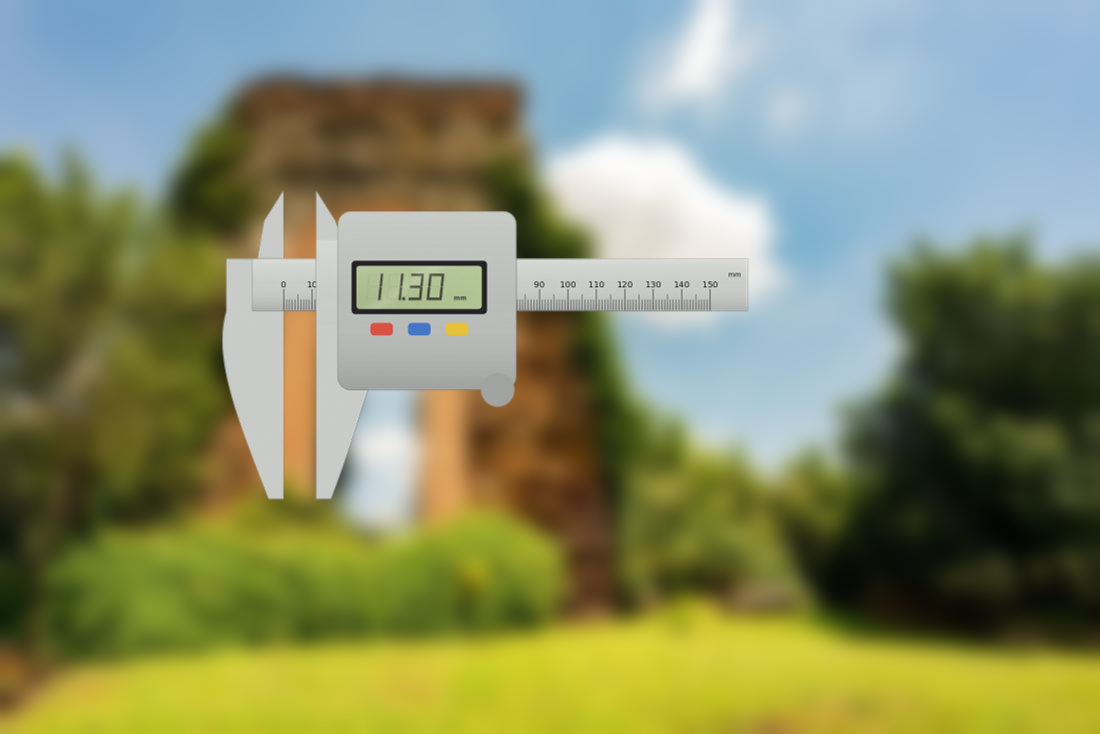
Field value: 11.30 mm
